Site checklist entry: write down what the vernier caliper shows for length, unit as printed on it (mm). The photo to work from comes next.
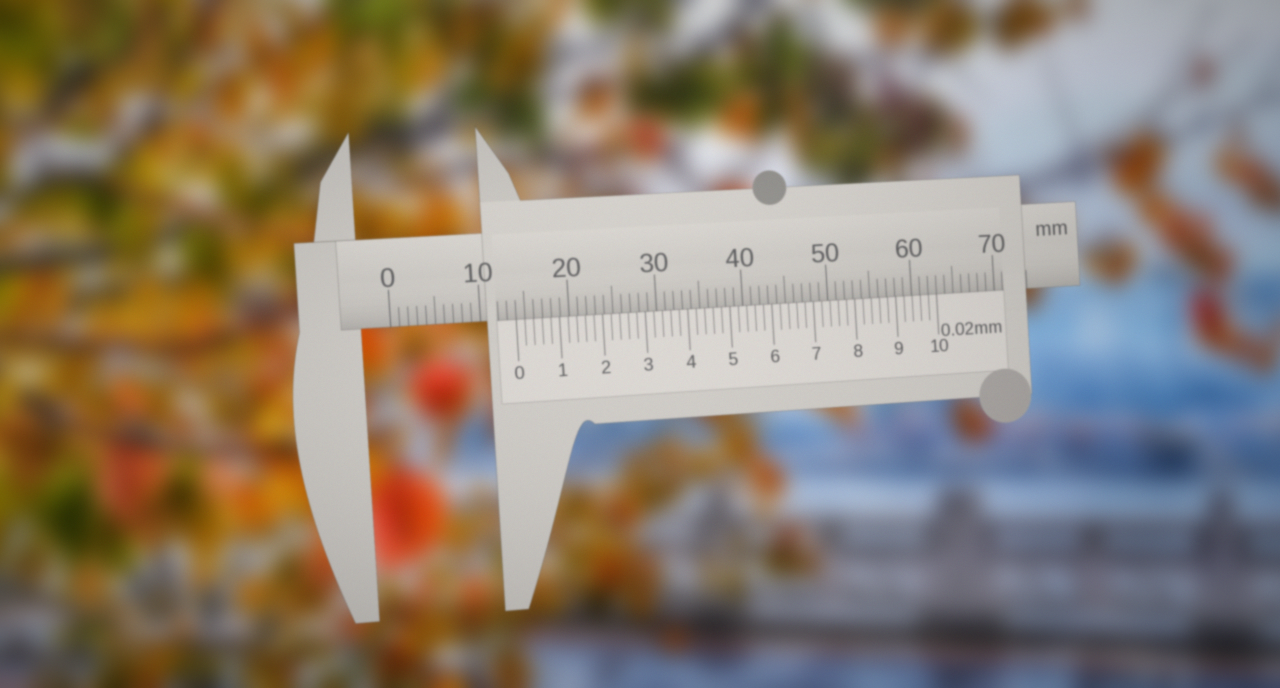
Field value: 14.0 mm
